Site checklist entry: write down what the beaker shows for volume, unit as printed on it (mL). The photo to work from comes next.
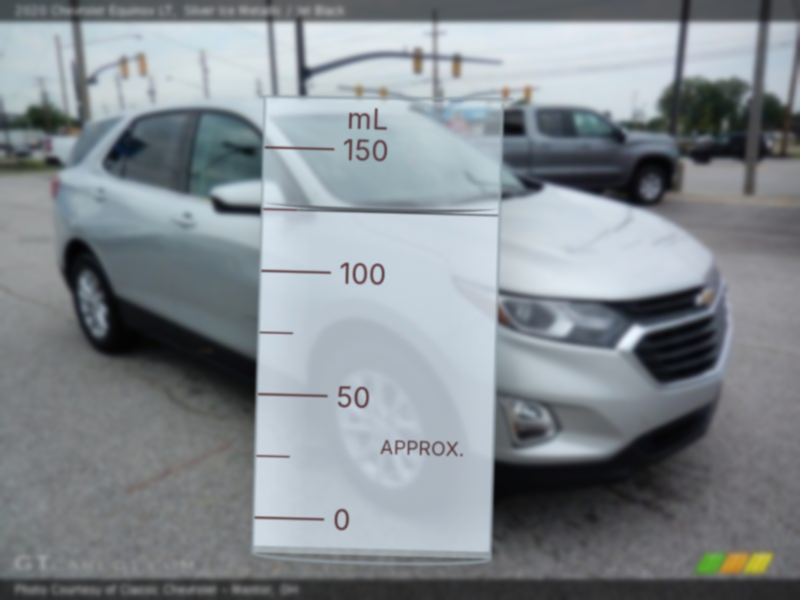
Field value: 125 mL
